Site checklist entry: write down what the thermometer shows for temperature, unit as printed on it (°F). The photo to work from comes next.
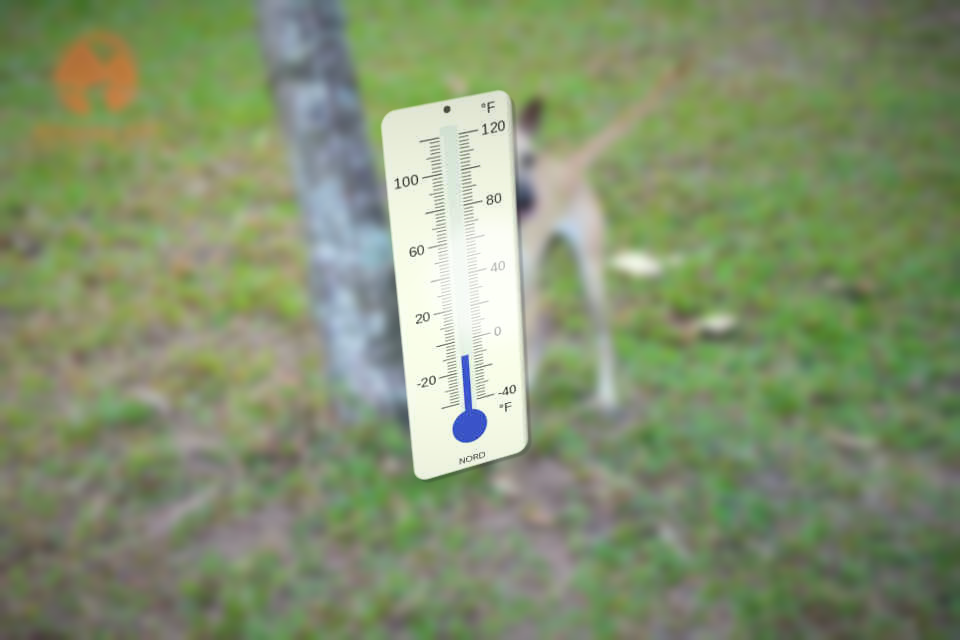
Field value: -10 °F
